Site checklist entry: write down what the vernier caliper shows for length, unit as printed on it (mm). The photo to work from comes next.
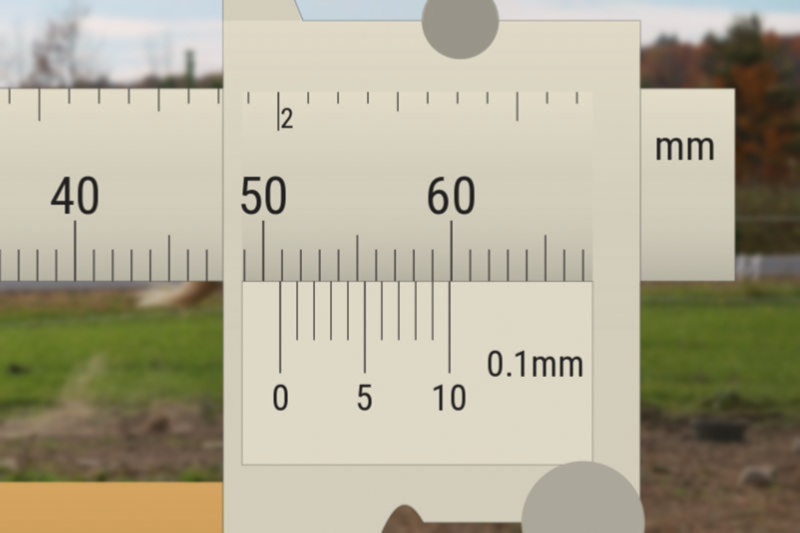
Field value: 50.9 mm
